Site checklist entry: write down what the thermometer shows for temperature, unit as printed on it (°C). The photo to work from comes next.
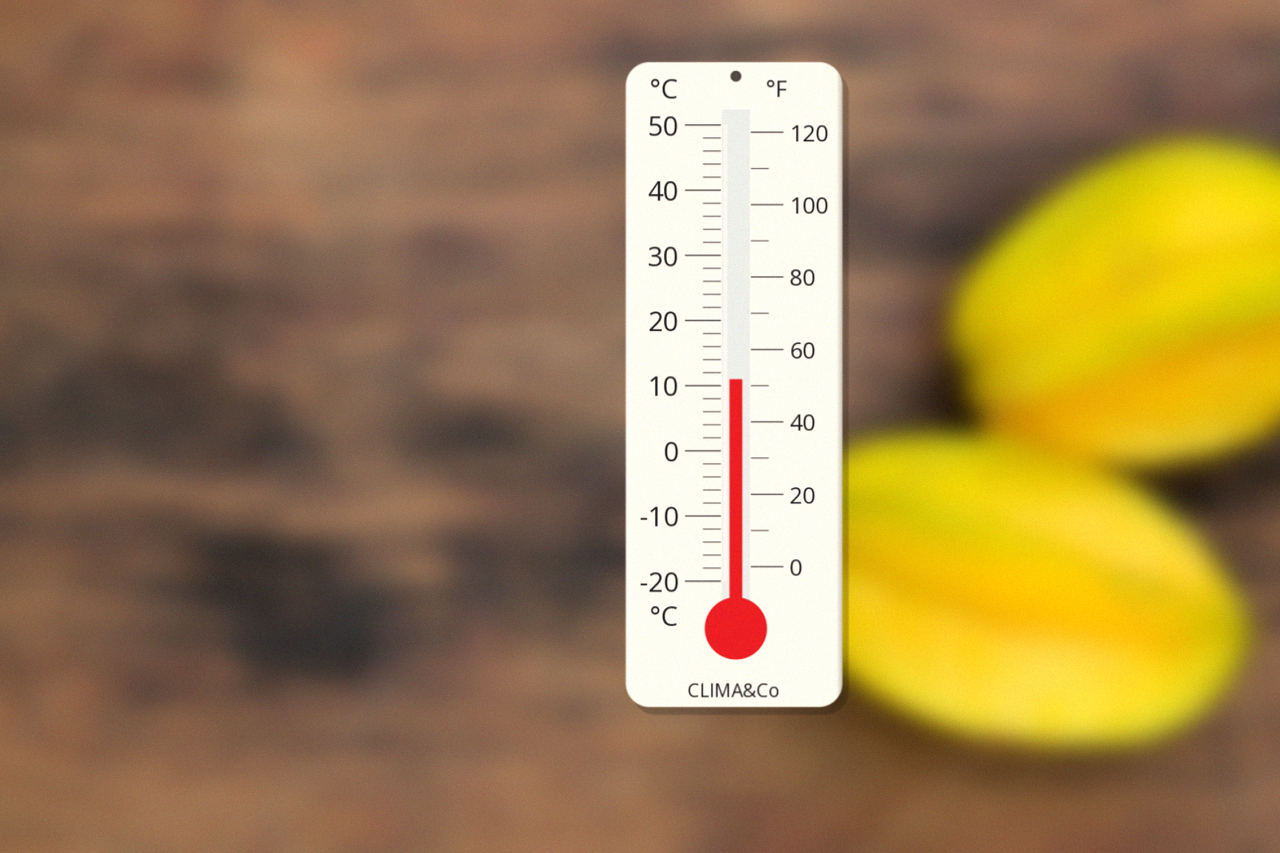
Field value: 11 °C
